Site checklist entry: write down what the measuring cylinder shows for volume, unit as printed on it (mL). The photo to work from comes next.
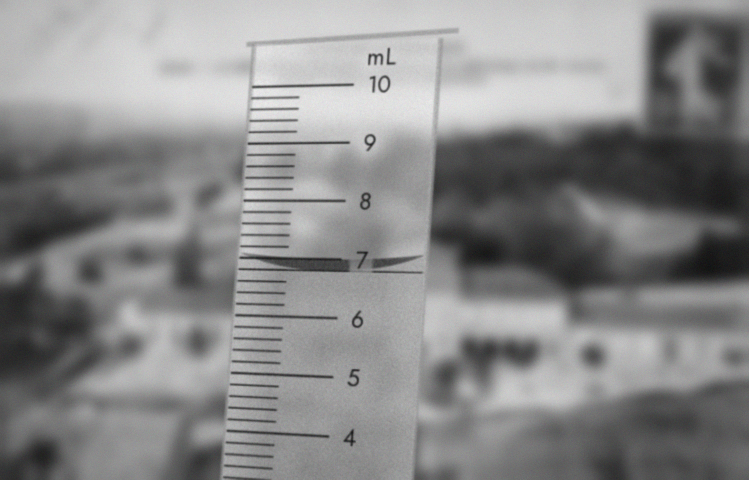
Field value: 6.8 mL
